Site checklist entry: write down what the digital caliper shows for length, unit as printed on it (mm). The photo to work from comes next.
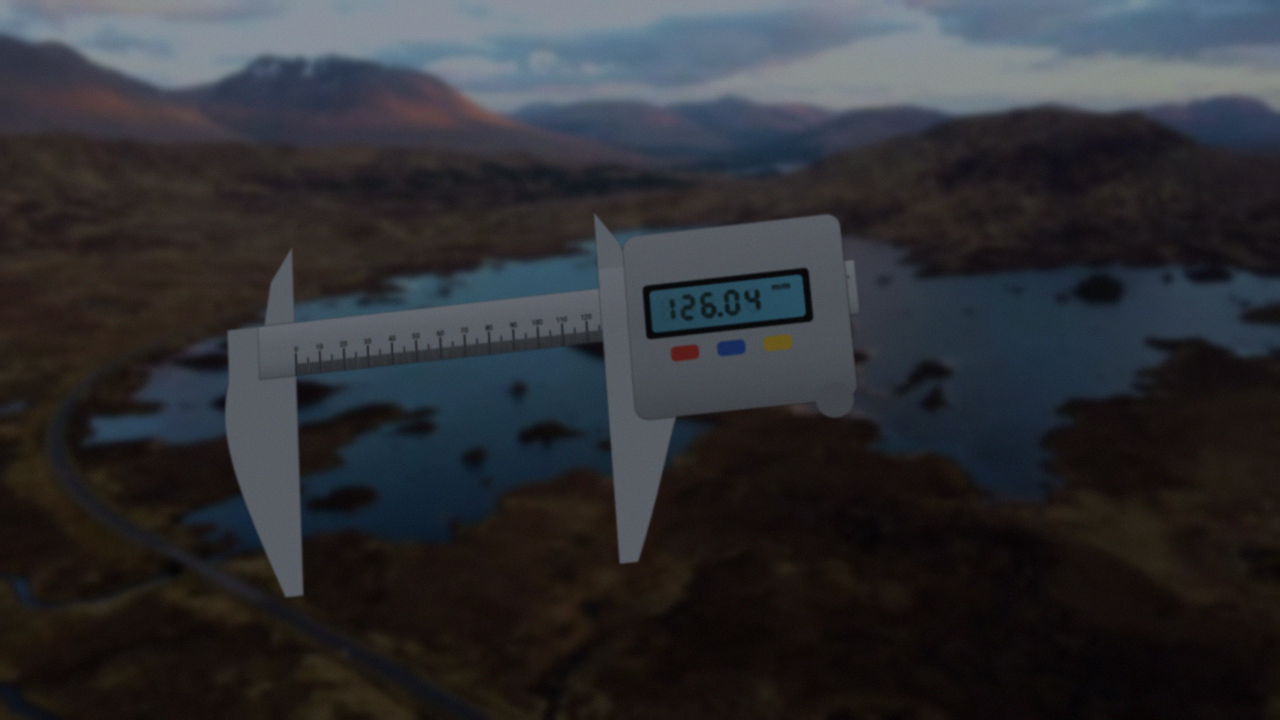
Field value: 126.04 mm
